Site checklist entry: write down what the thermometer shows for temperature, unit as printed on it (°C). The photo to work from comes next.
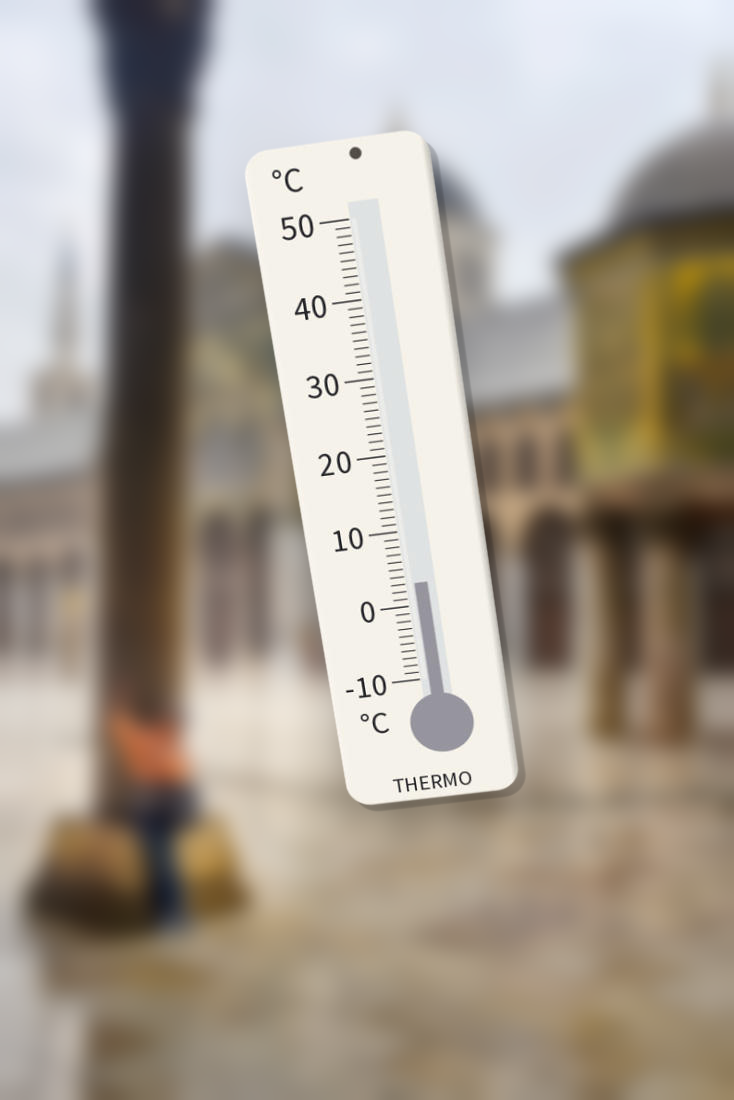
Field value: 3 °C
